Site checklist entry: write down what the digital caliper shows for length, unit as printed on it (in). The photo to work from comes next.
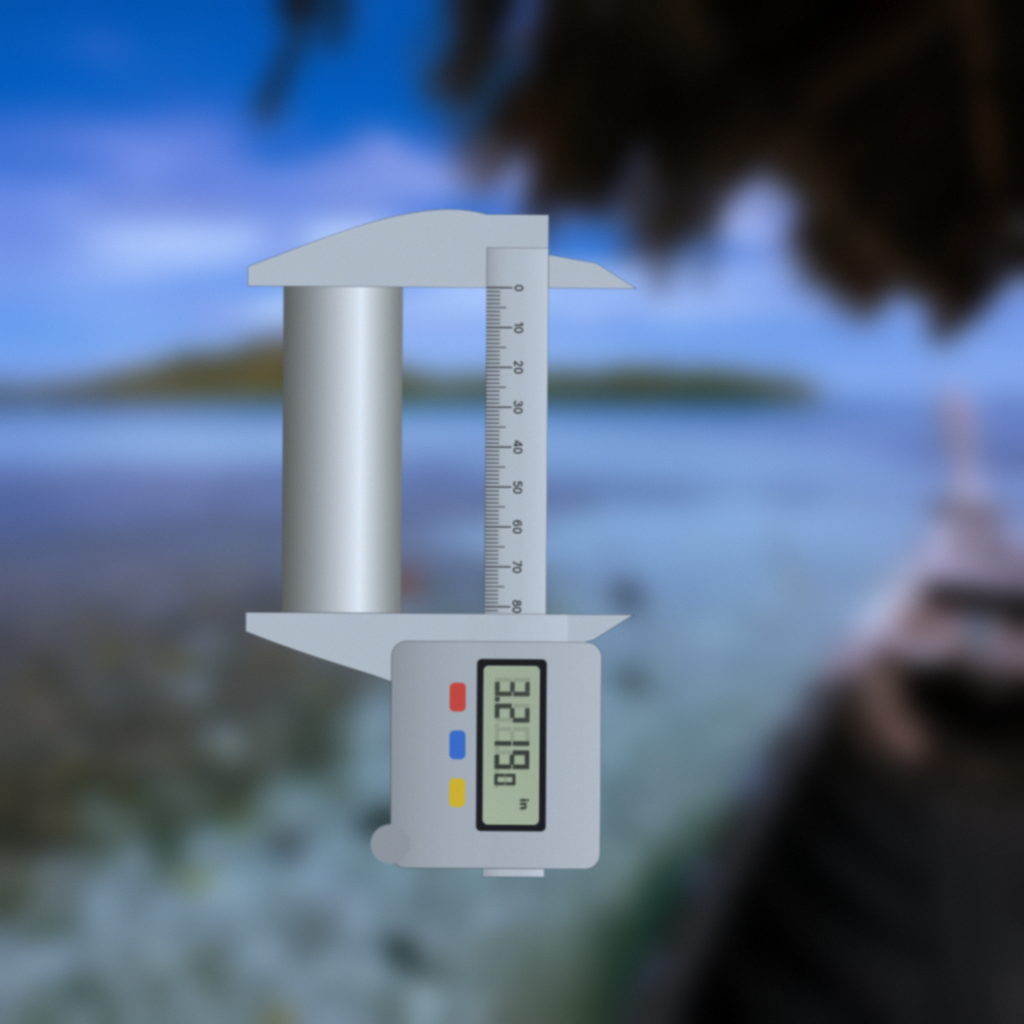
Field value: 3.2190 in
